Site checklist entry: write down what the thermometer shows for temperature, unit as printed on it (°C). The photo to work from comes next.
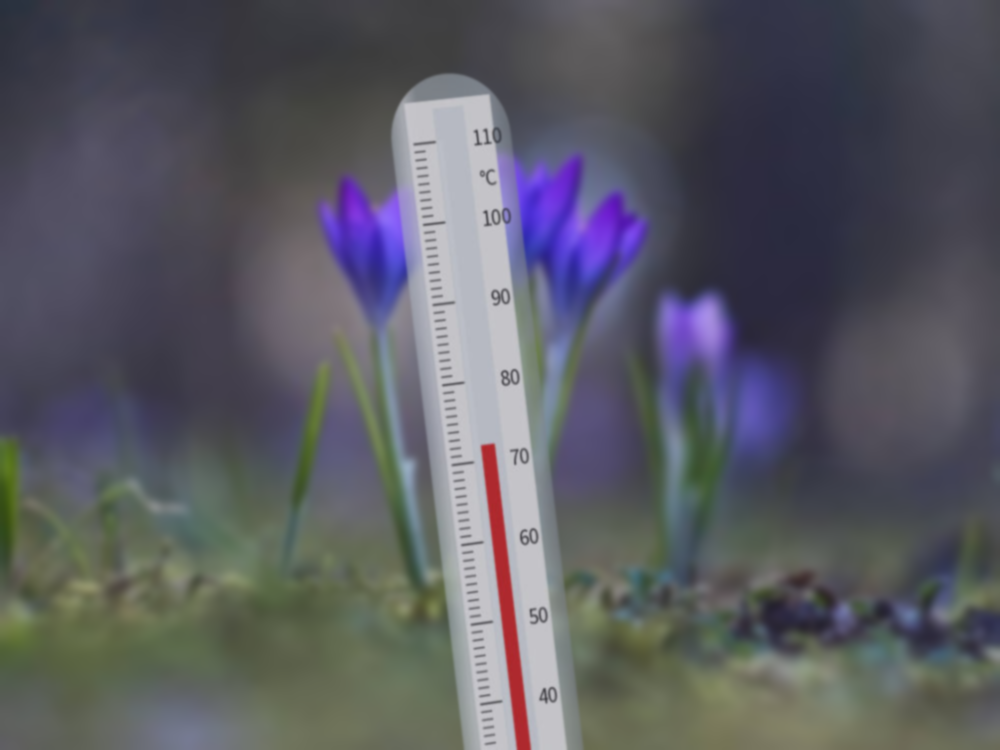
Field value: 72 °C
